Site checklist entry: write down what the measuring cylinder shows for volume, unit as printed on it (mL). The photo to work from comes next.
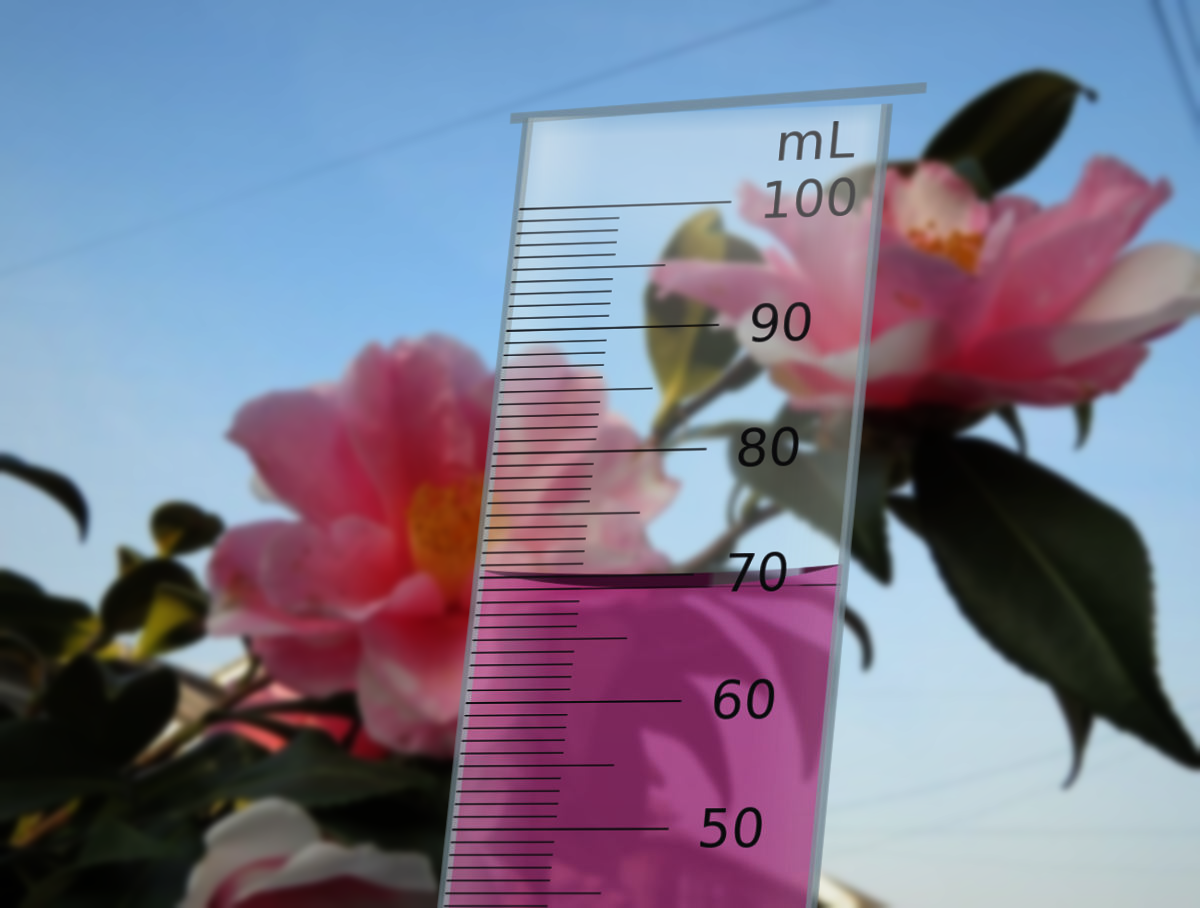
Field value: 69 mL
